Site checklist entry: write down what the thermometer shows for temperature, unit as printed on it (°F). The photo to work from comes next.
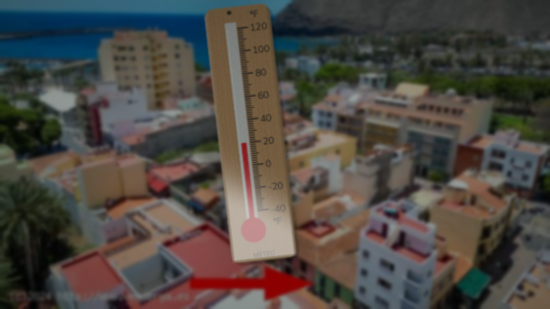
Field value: 20 °F
